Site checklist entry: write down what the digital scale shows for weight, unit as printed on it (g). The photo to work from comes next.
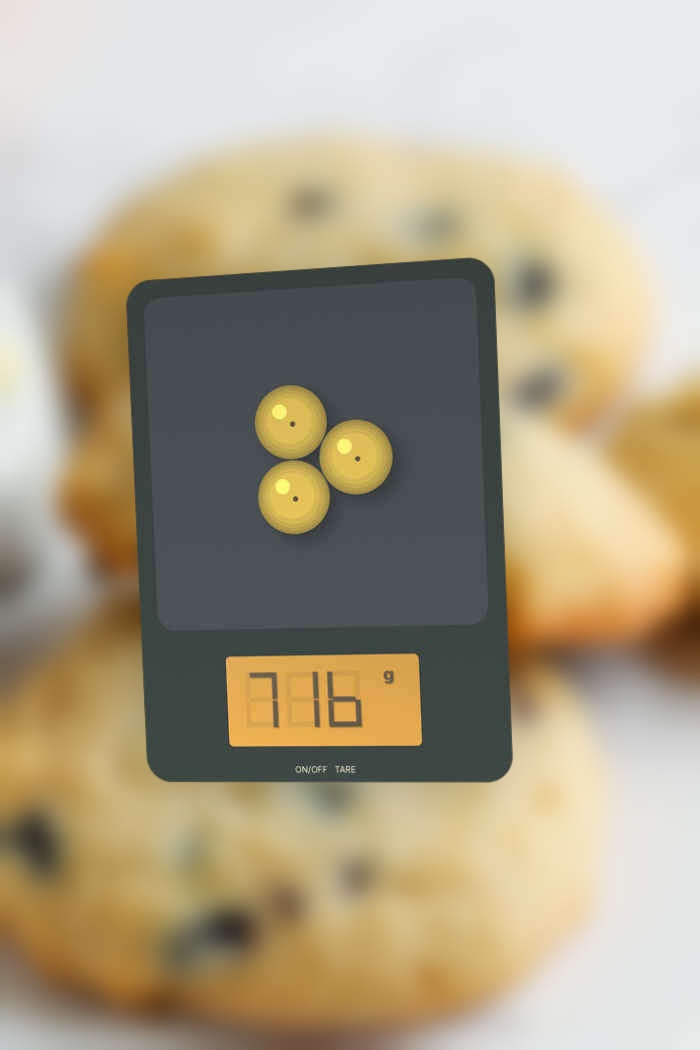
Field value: 716 g
